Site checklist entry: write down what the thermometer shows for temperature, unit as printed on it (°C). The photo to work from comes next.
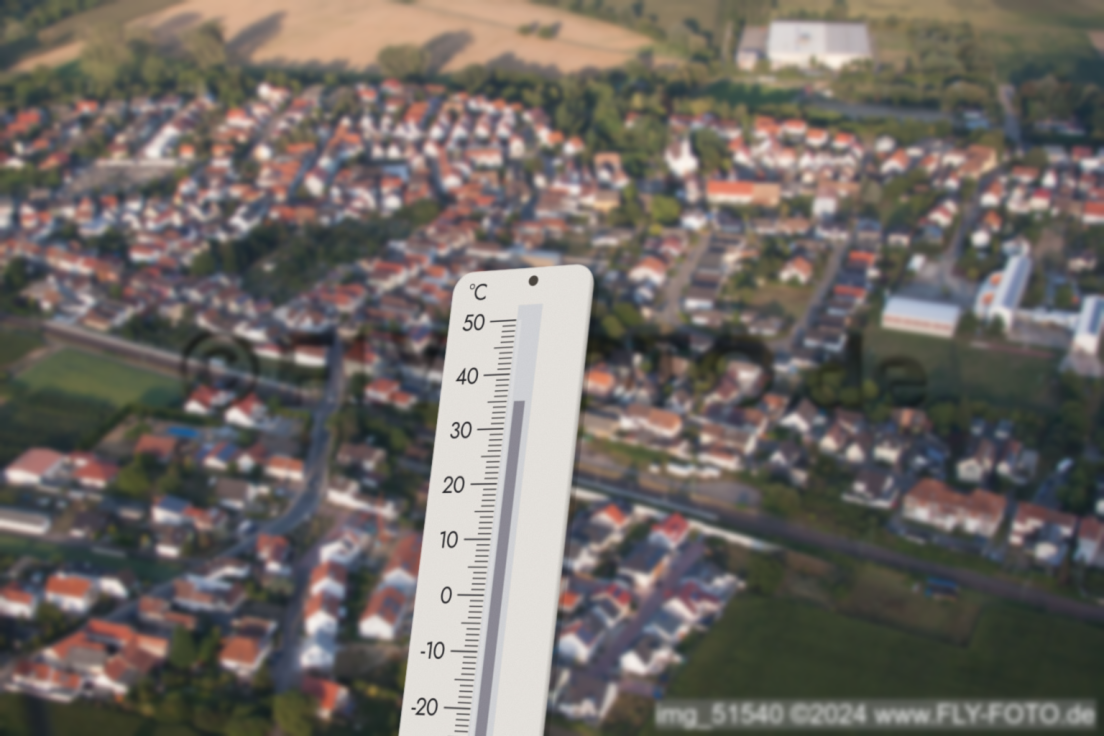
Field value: 35 °C
